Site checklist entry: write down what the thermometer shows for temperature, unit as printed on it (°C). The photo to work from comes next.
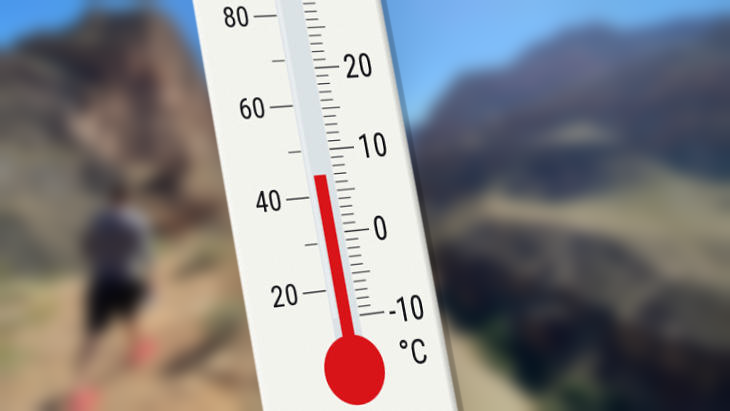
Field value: 7 °C
